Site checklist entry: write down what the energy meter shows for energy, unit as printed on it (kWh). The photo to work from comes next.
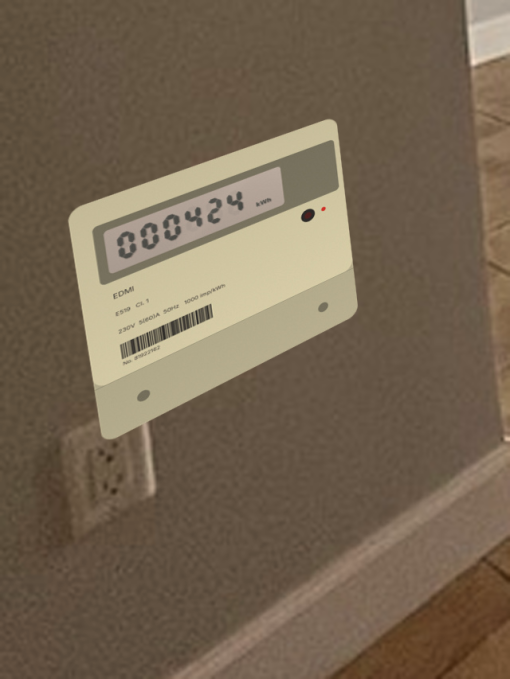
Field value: 424 kWh
